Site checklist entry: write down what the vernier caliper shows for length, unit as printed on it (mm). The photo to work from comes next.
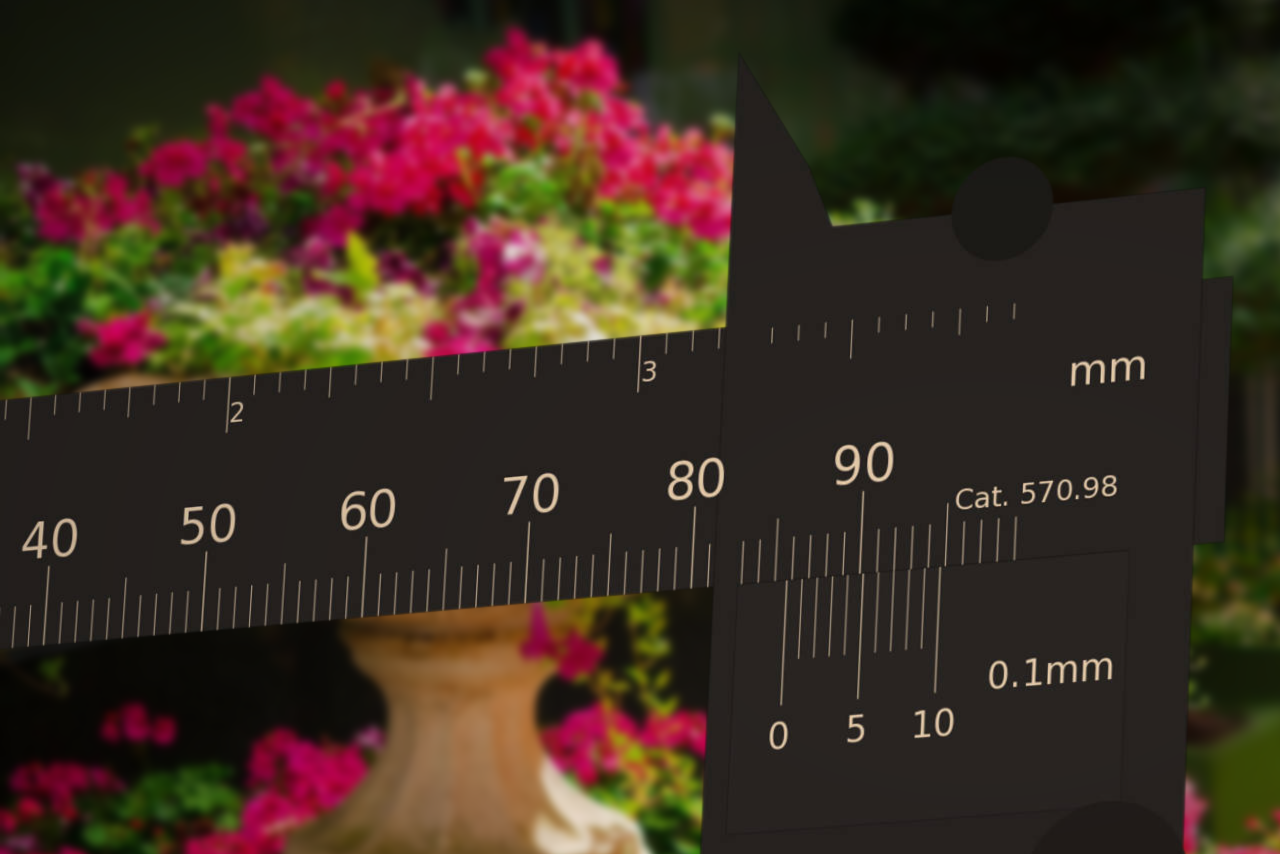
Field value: 85.7 mm
